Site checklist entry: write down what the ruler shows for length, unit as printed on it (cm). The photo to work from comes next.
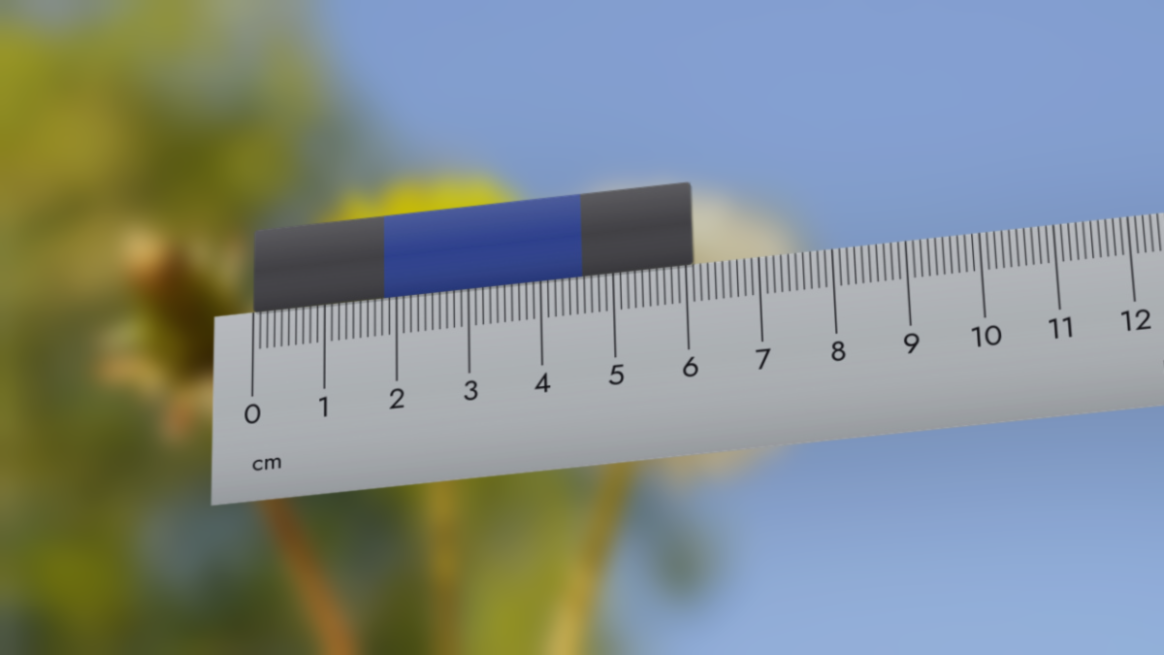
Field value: 6.1 cm
